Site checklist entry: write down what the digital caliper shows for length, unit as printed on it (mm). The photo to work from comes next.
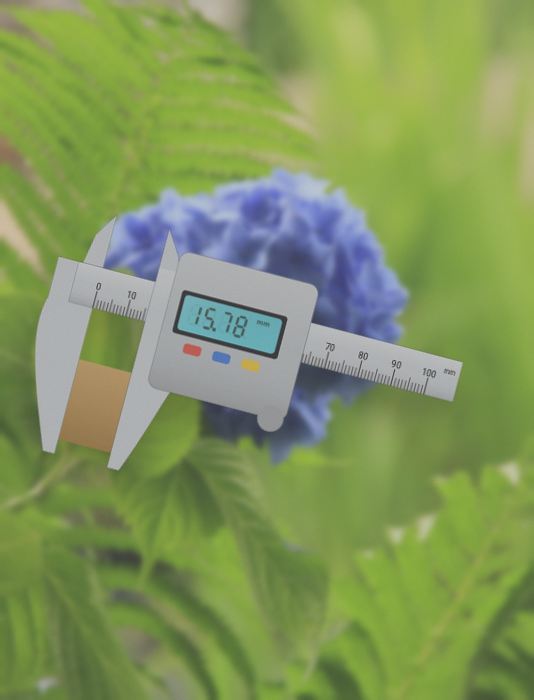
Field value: 15.78 mm
